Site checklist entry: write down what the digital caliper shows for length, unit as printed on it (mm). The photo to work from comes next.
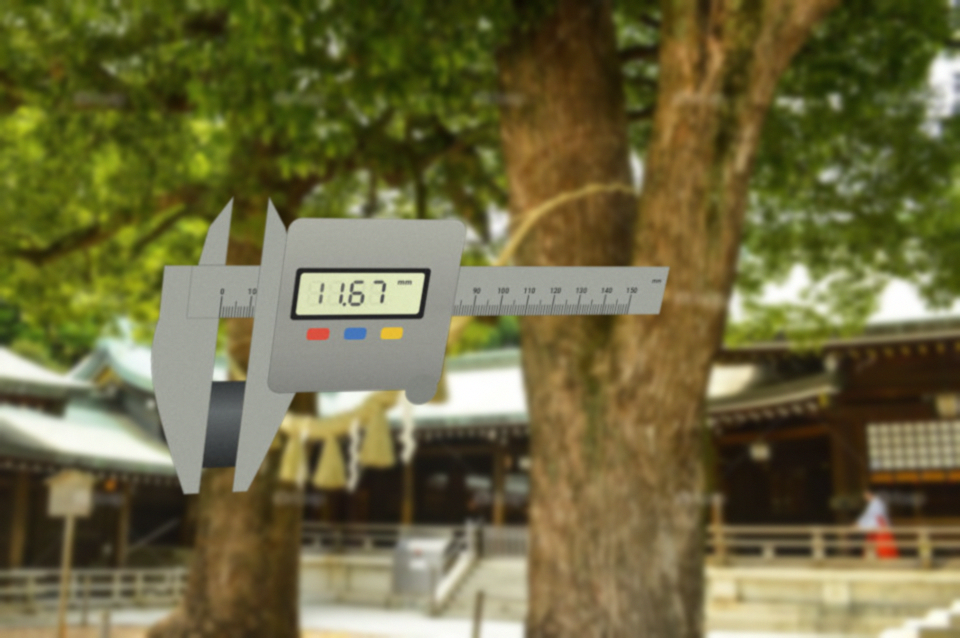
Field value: 11.67 mm
